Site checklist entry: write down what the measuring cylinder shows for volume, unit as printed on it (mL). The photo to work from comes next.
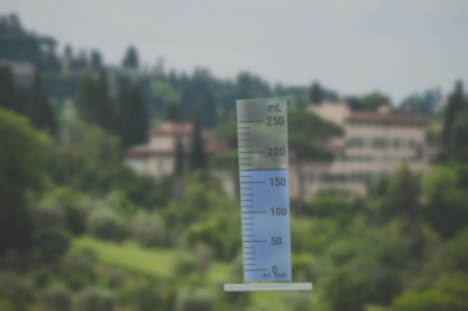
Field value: 170 mL
